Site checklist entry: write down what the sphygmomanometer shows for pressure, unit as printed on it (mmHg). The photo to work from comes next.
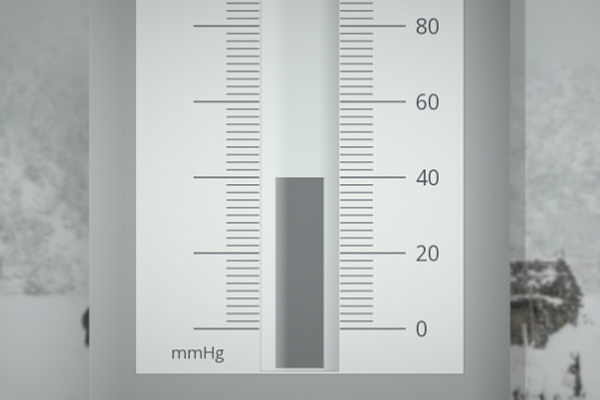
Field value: 40 mmHg
